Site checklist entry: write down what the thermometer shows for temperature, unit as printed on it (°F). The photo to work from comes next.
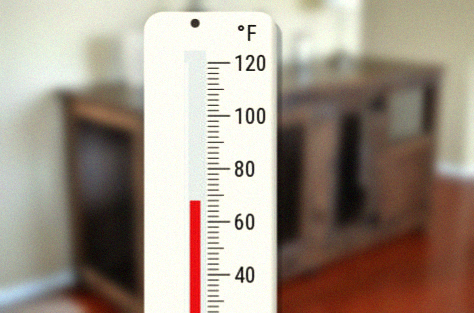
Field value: 68 °F
